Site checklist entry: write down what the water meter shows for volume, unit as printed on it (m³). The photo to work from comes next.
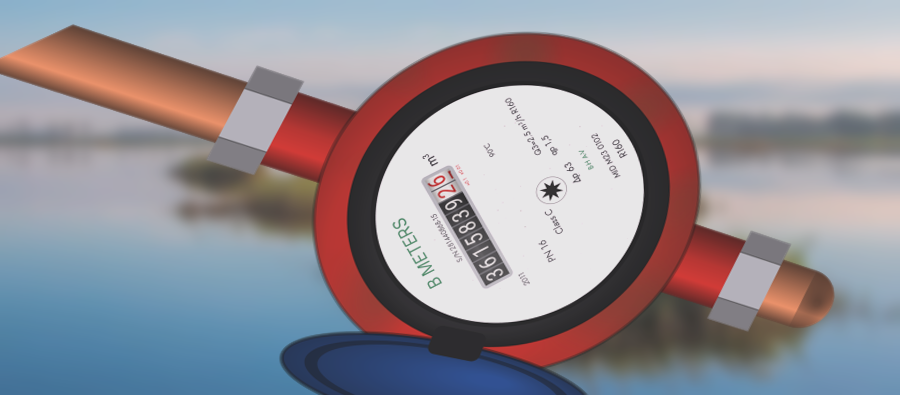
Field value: 3615839.26 m³
